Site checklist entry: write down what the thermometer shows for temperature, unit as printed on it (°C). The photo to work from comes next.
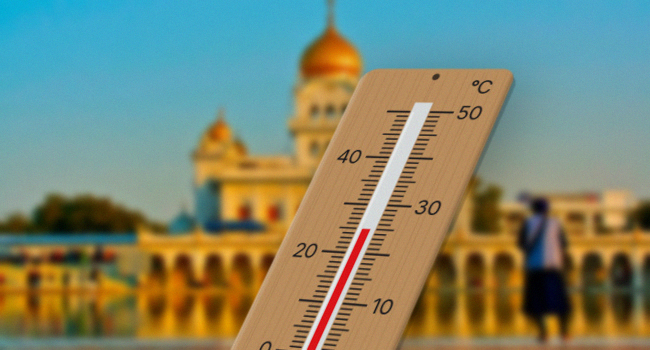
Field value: 25 °C
